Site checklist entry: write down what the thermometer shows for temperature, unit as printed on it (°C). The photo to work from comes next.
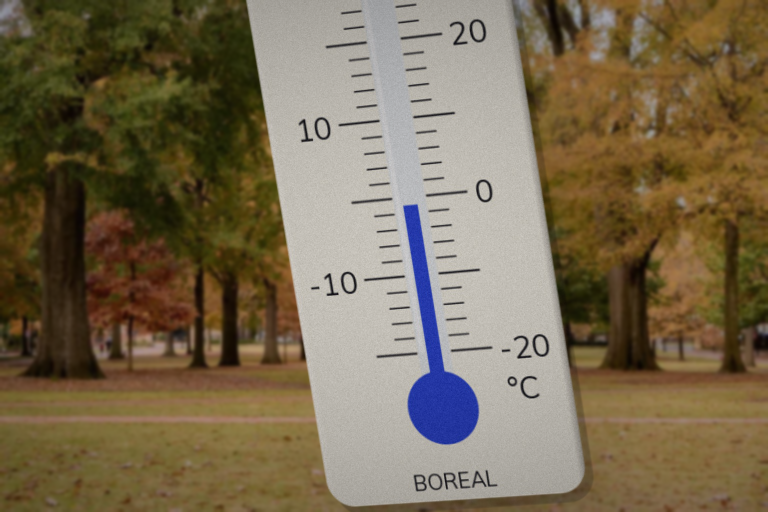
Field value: -1 °C
